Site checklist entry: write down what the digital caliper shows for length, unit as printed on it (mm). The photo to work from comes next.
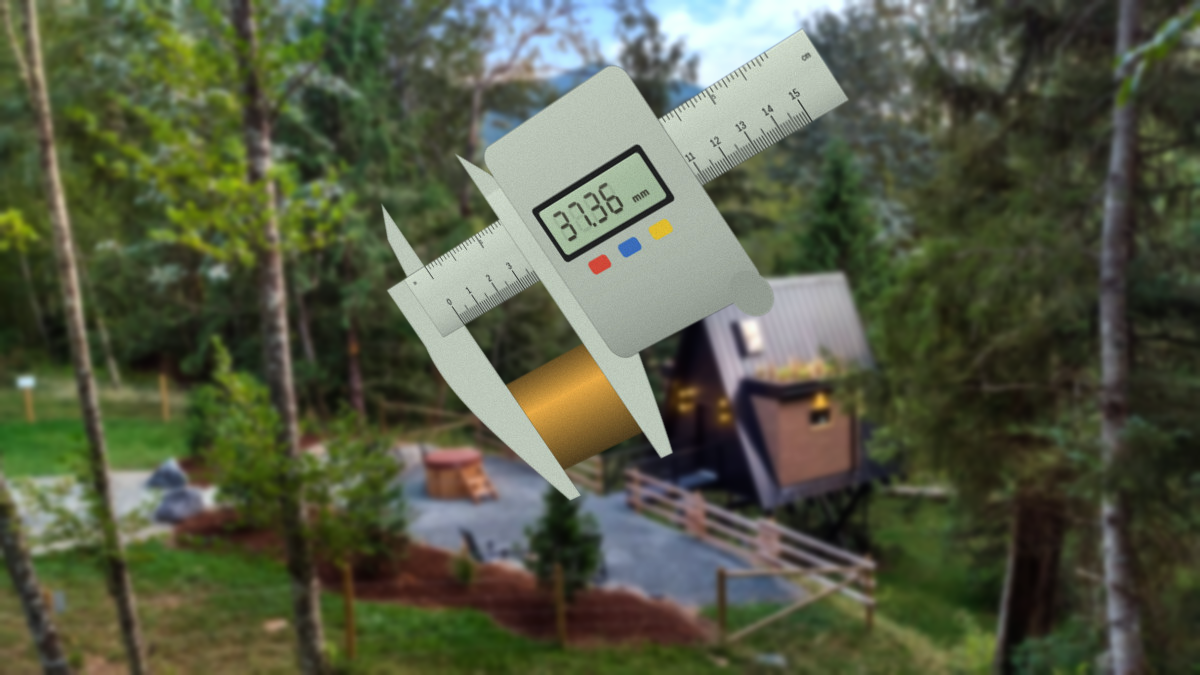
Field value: 37.36 mm
